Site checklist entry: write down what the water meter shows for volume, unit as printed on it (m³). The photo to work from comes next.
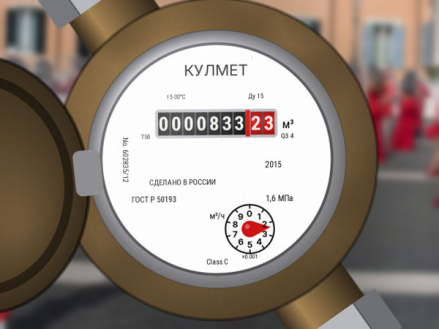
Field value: 833.232 m³
